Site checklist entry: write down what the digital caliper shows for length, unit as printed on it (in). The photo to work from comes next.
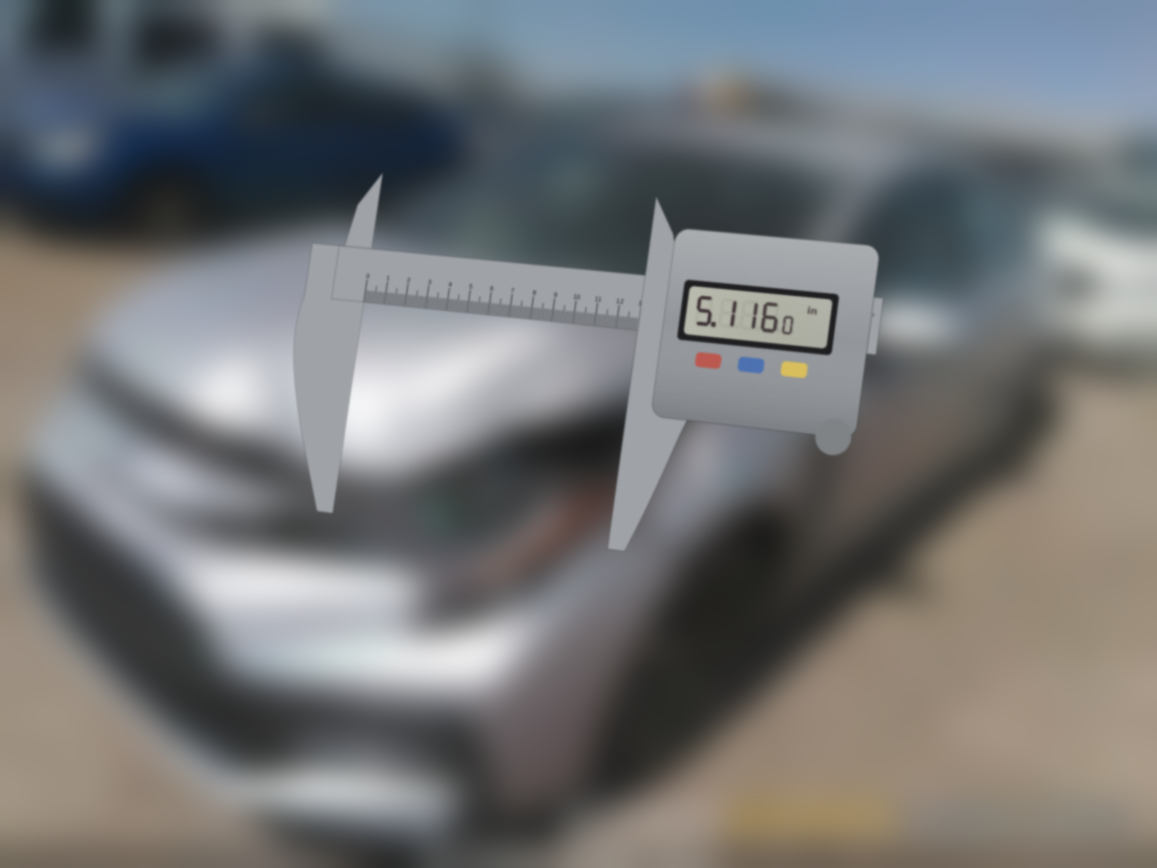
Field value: 5.1160 in
